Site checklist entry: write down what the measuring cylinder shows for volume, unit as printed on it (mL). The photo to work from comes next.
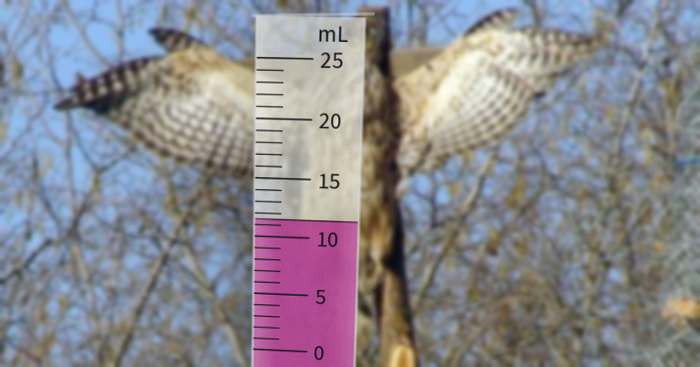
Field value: 11.5 mL
